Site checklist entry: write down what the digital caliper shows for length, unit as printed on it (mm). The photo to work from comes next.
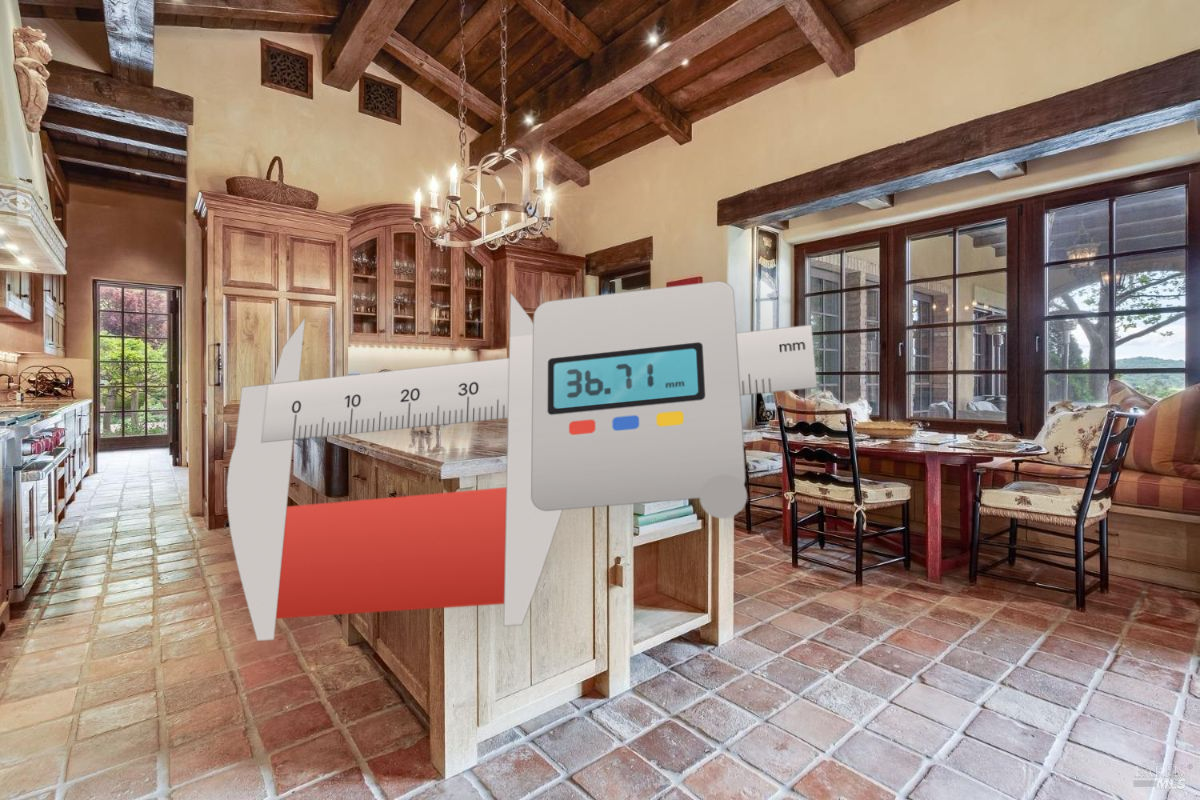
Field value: 36.71 mm
